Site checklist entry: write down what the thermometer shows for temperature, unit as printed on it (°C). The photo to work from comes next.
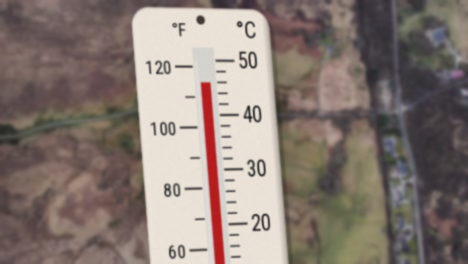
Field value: 46 °C
